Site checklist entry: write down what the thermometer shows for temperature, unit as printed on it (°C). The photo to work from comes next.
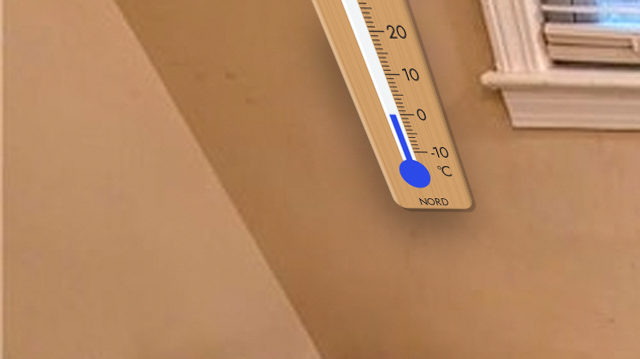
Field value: 0 °C
